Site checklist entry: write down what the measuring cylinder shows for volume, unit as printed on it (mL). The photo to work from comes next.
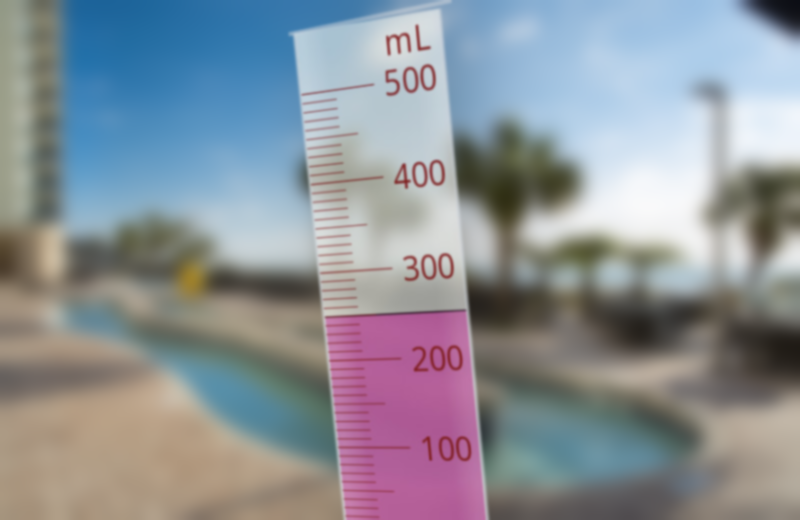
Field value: 250 mL
